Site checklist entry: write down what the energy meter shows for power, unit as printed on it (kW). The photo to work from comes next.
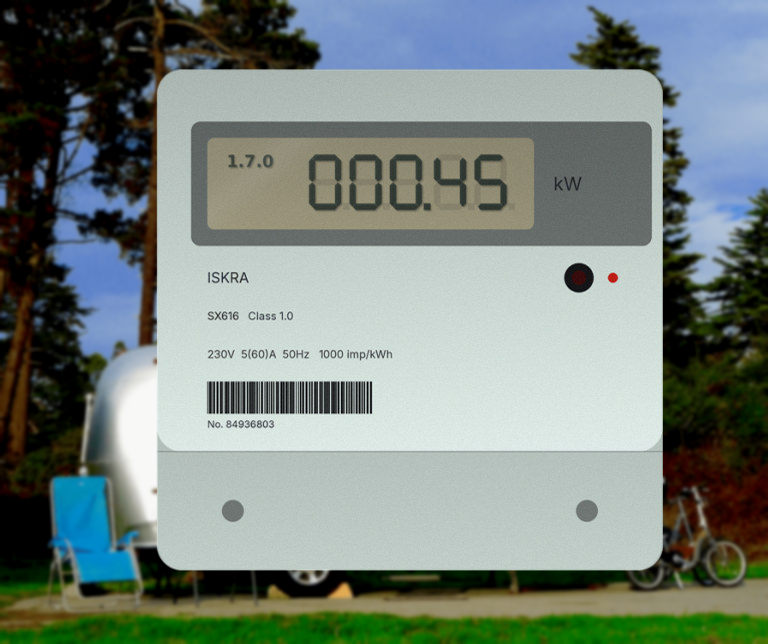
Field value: 0.45 kW
